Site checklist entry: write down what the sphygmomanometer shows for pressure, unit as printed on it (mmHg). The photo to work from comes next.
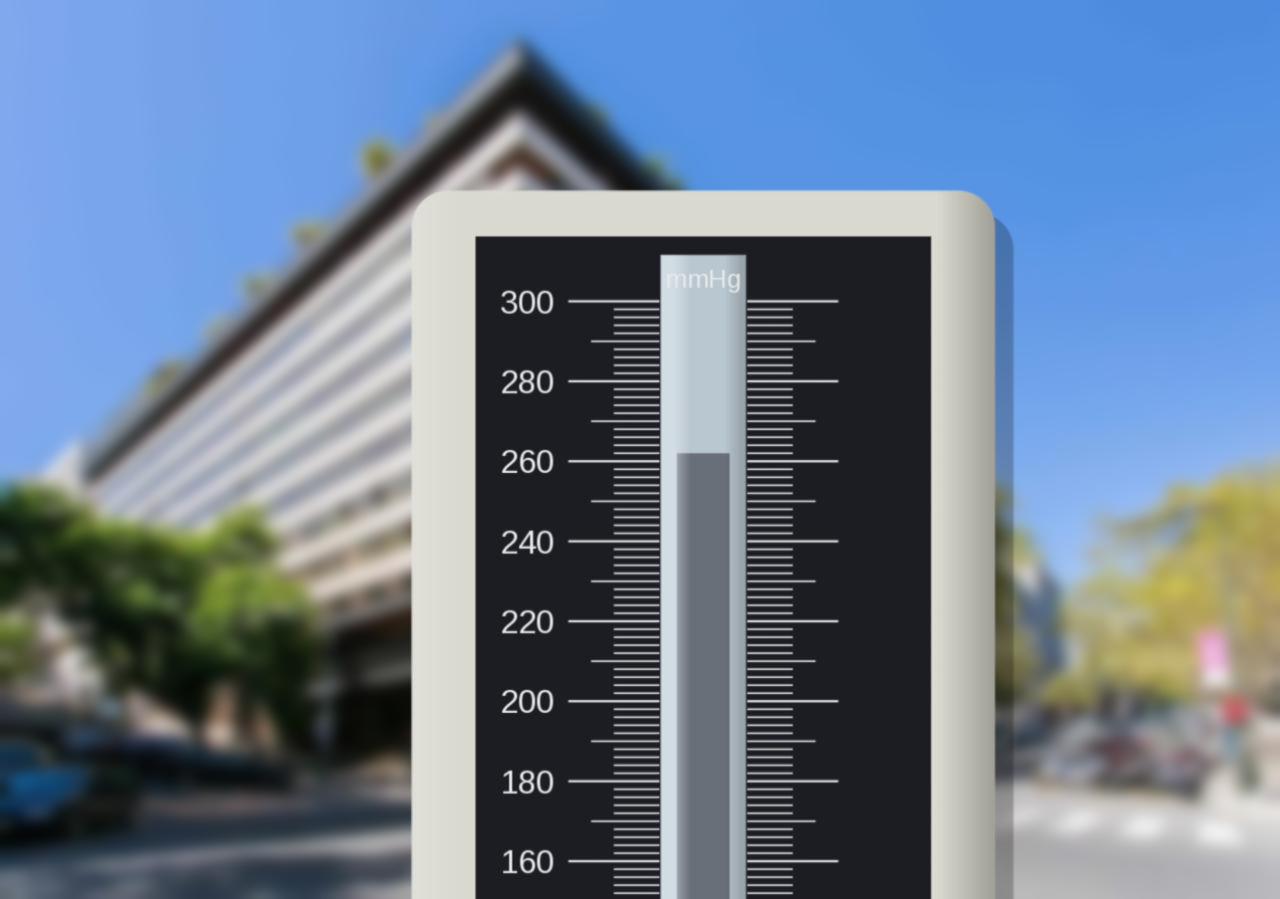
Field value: 262 mmHg
